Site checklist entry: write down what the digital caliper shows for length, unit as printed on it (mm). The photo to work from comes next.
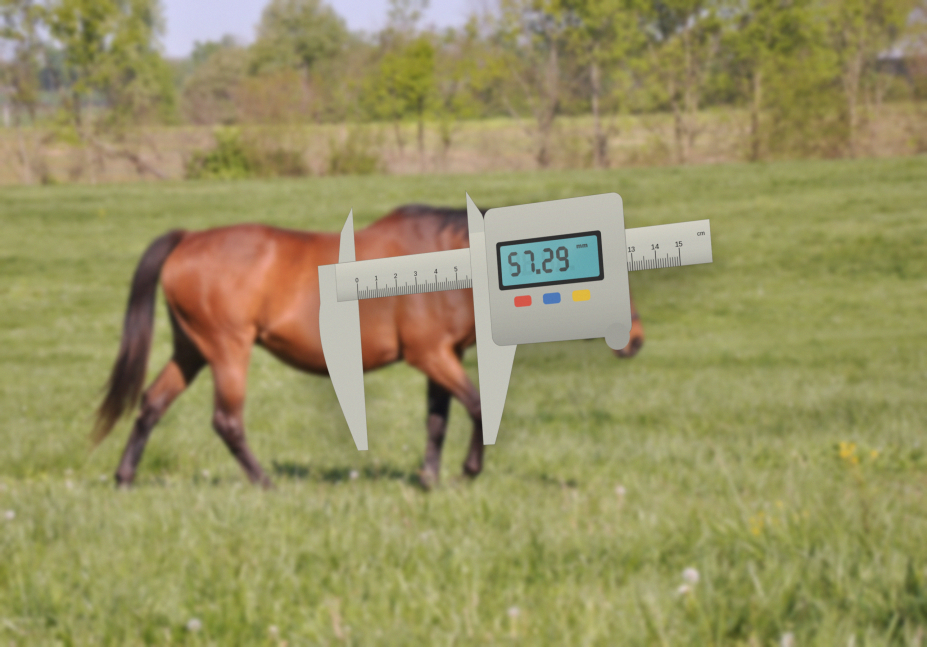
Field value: 57.29 mm
